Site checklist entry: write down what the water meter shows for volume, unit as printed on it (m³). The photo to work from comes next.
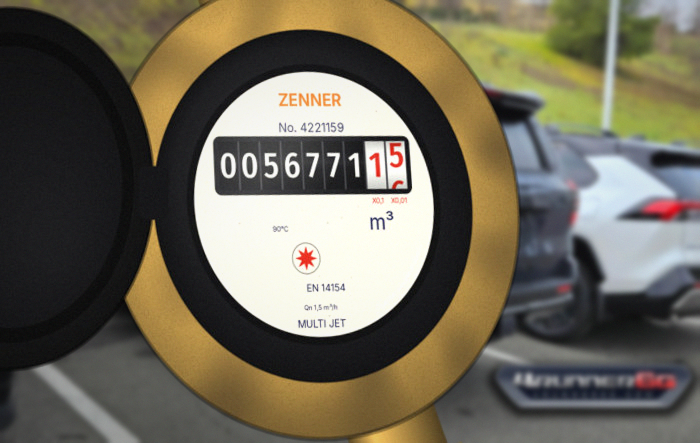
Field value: 56771.15 m³
